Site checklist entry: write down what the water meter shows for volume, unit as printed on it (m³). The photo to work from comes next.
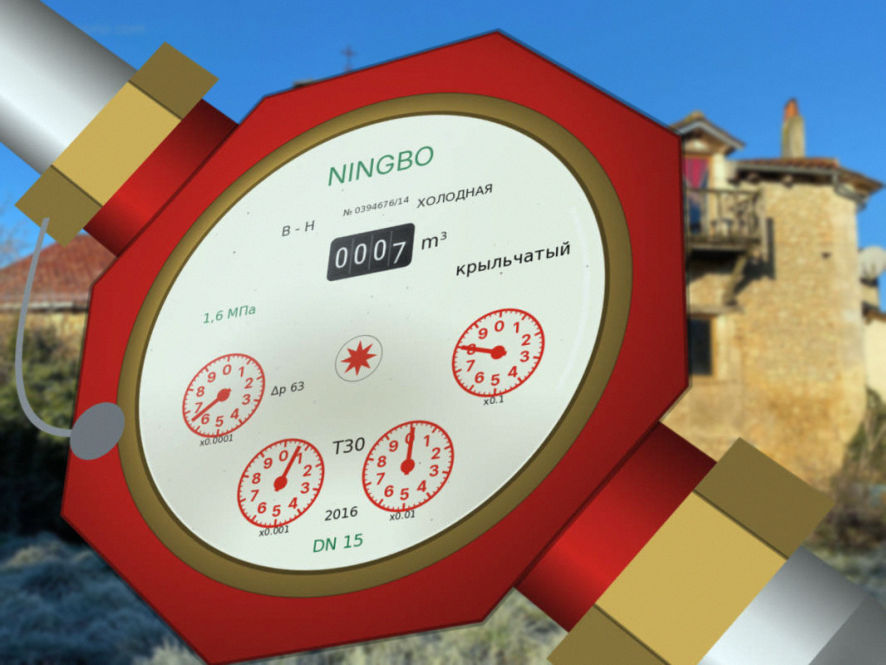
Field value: 6.8006 m³
